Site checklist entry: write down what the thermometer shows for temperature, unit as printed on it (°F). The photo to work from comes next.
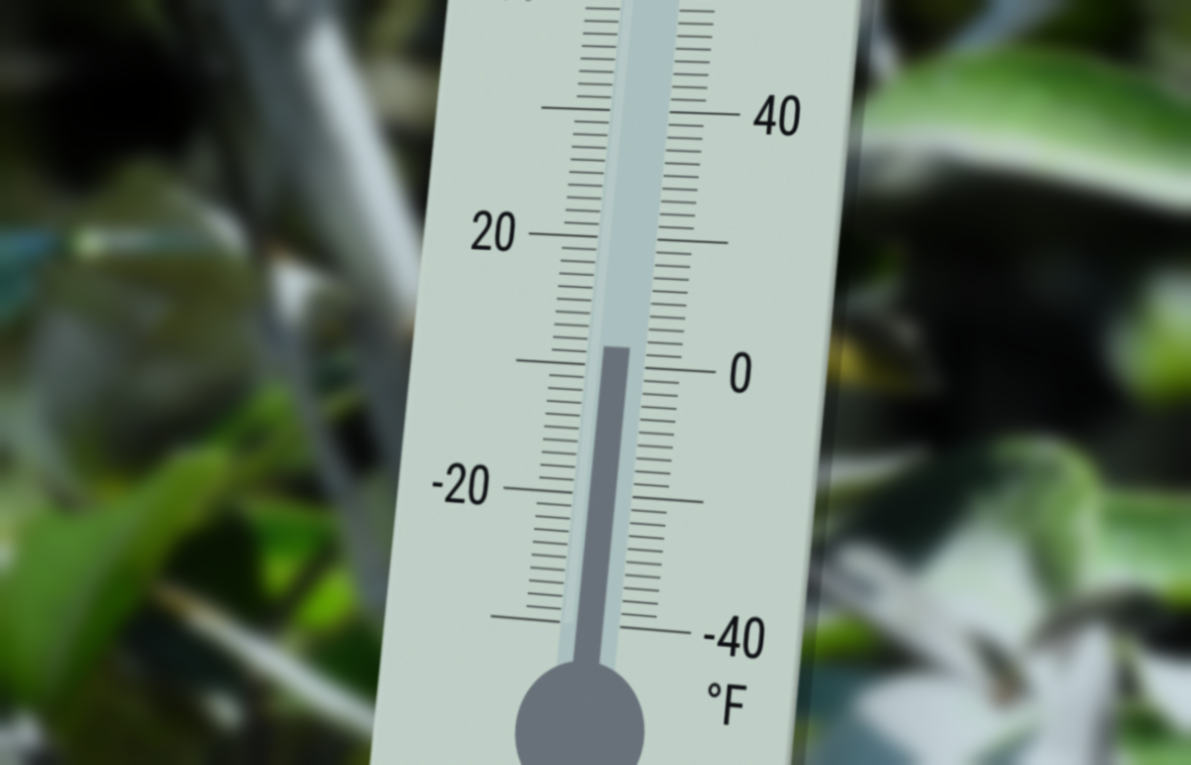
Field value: 3 °F
